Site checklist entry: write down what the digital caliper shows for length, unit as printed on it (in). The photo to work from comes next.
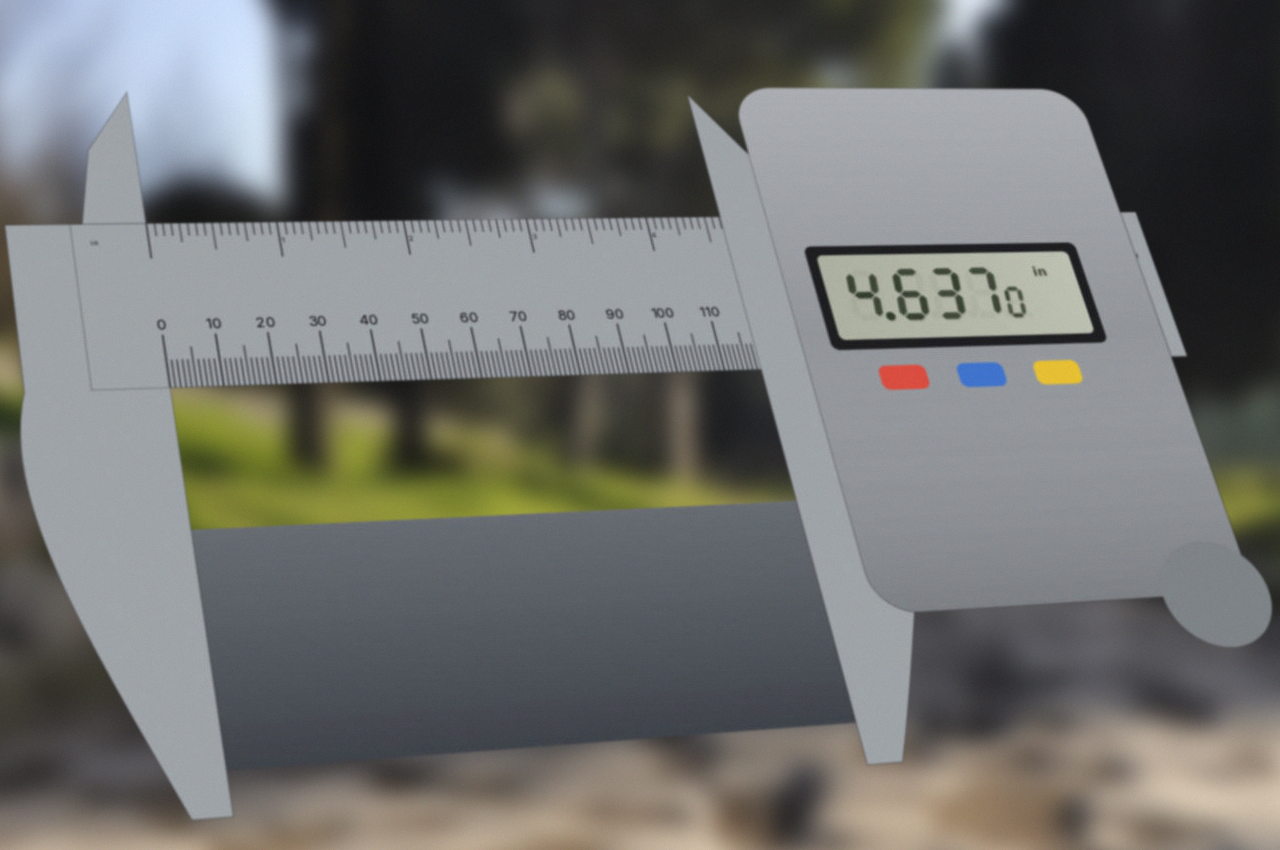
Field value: 4.6370 in
